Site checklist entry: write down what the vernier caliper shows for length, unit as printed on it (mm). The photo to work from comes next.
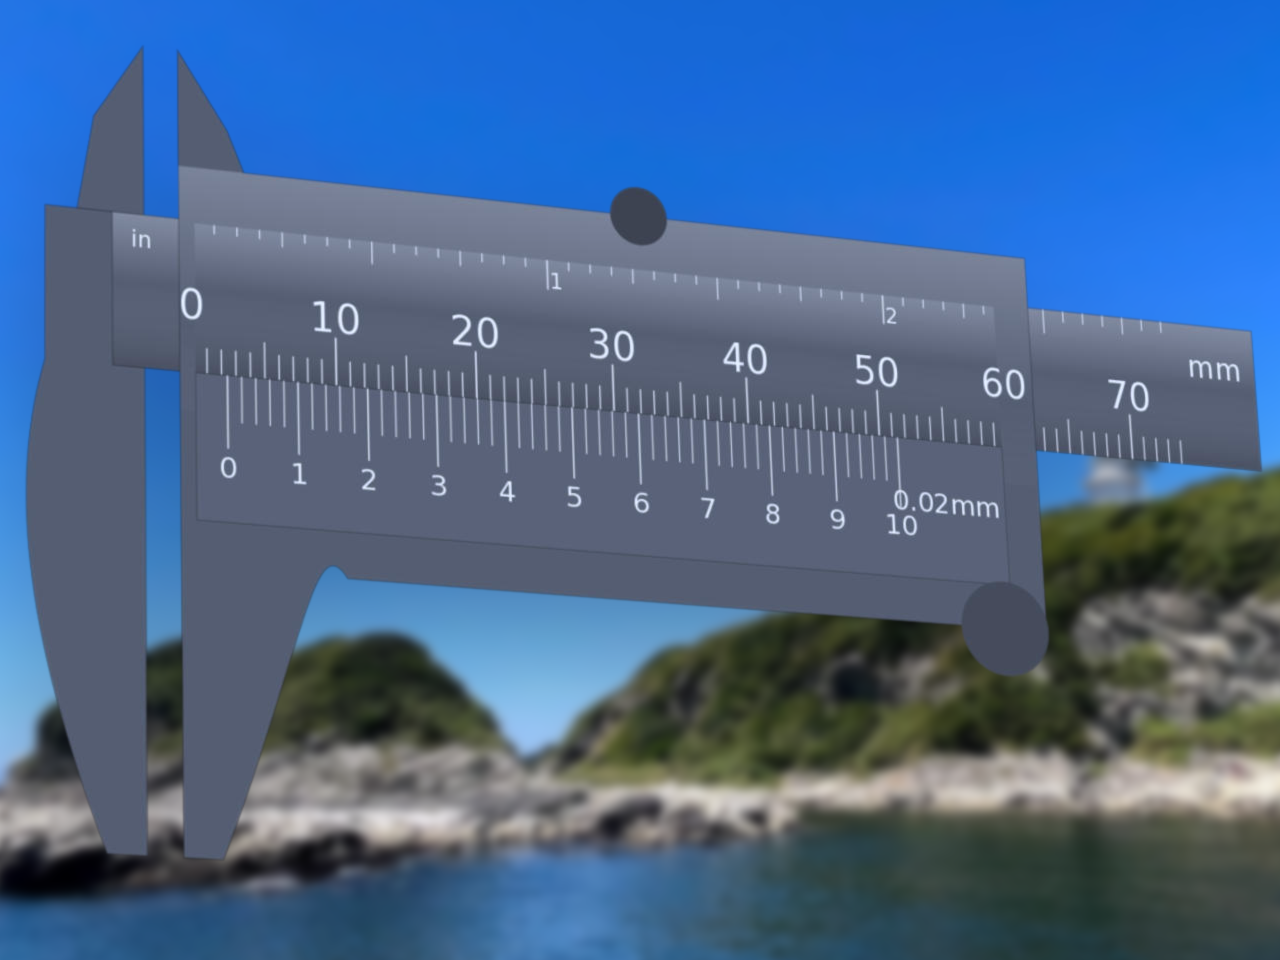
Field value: 2.4 mm
